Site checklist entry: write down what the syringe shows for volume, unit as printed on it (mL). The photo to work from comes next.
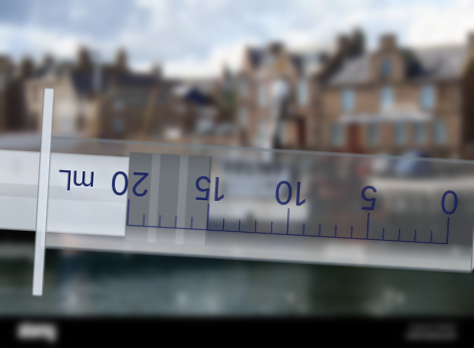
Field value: 15 mL
